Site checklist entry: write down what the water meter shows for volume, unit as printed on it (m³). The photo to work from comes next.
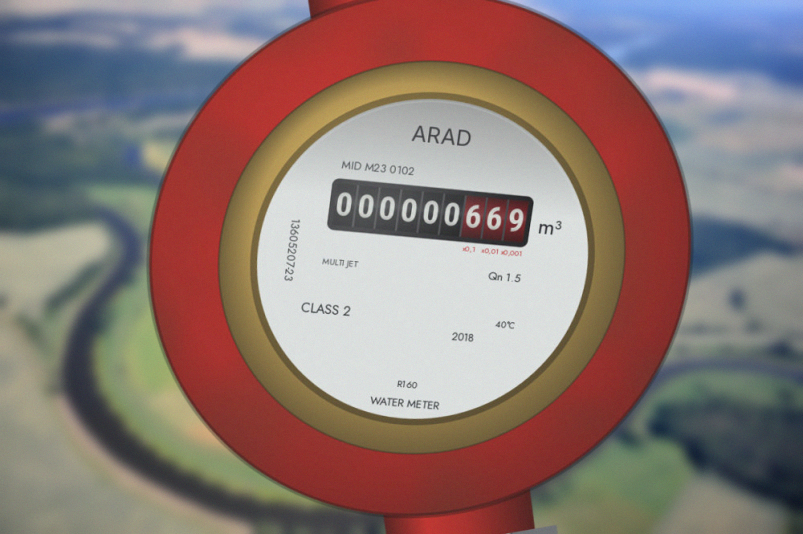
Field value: 0.669 m³
